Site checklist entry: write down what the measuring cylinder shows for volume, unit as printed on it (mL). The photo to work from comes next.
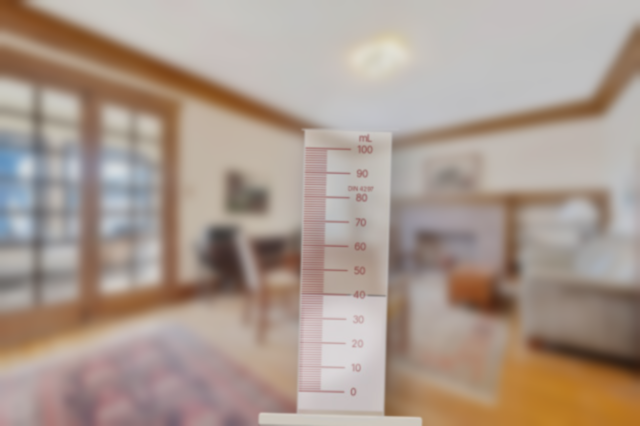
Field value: 40 mL
